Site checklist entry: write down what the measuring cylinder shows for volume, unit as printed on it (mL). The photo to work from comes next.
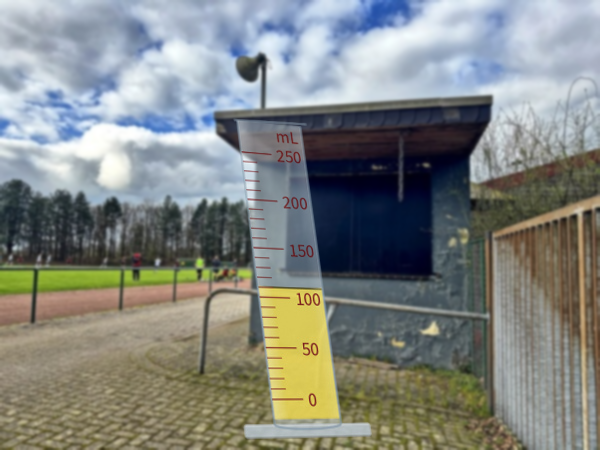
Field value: 110 mL
